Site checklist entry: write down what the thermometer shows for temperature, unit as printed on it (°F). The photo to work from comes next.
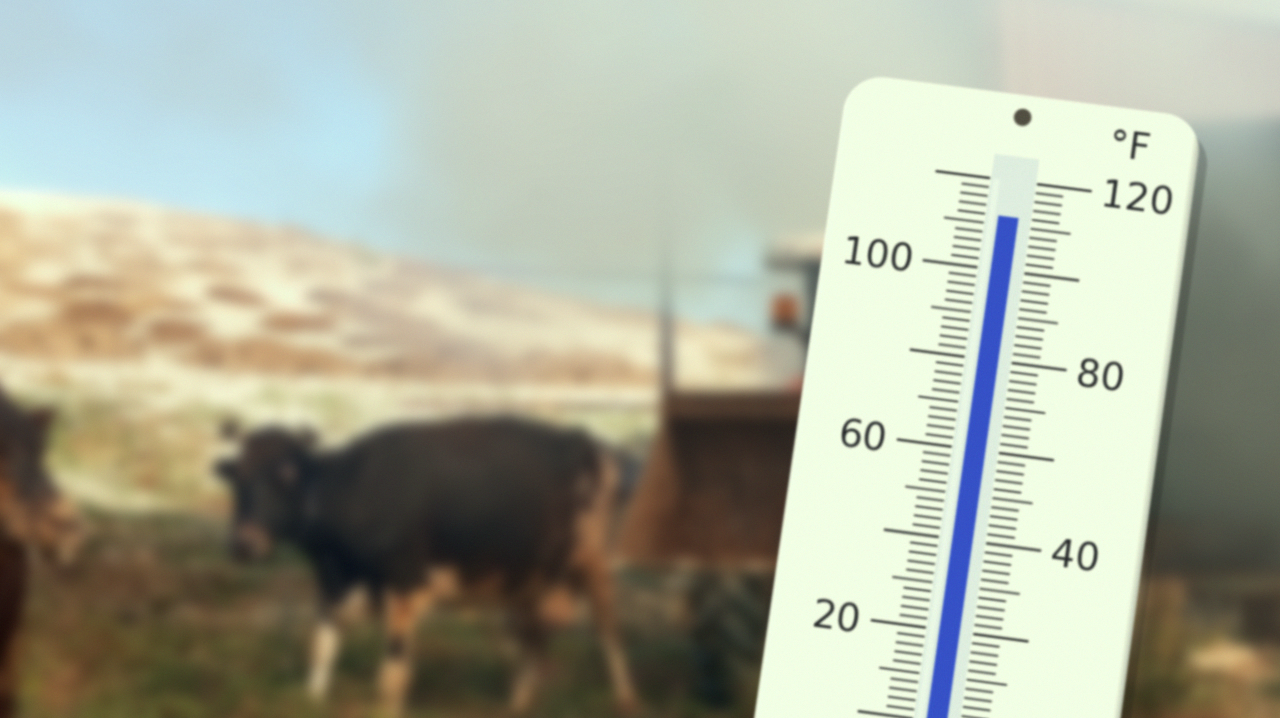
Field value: 112 °F
